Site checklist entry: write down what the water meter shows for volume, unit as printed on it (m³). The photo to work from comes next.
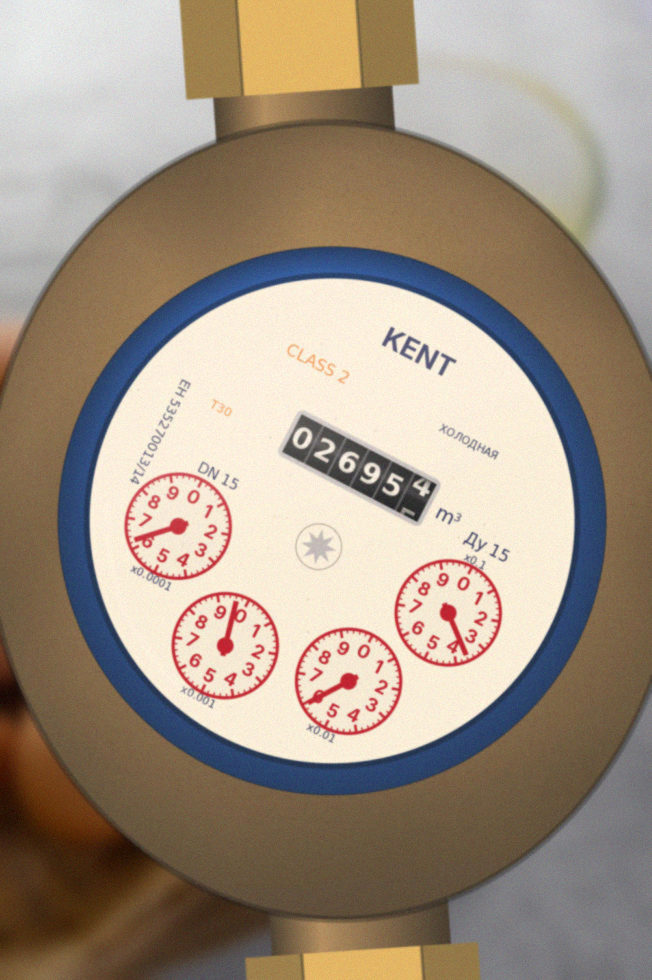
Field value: 26954.3596 m³
